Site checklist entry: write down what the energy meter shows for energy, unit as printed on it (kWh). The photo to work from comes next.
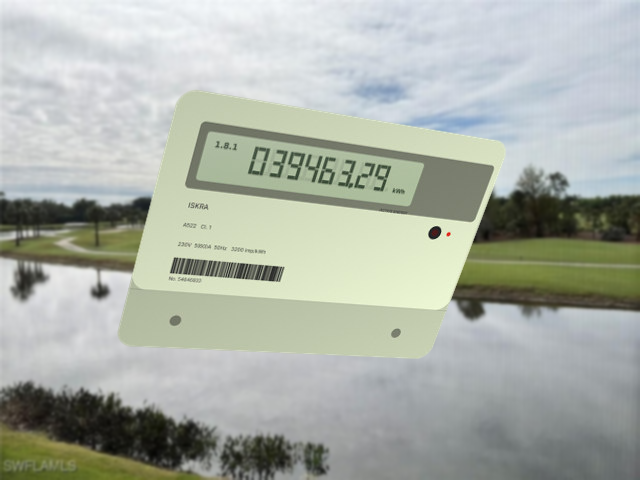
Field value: 39463.29 kWh
